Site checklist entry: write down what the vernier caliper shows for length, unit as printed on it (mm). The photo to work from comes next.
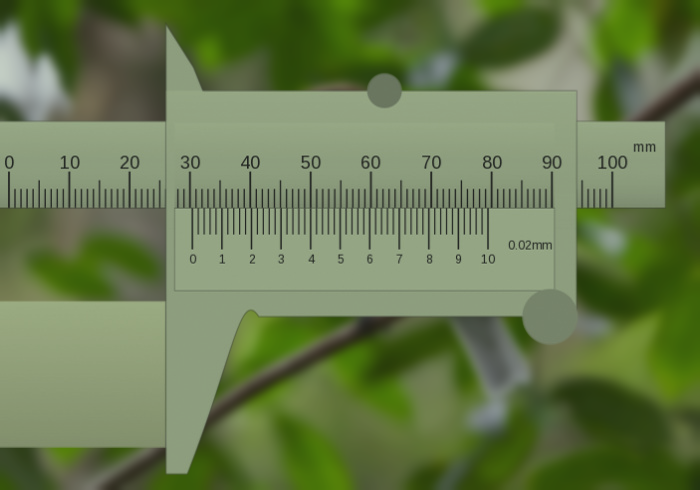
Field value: 30.4 mm
